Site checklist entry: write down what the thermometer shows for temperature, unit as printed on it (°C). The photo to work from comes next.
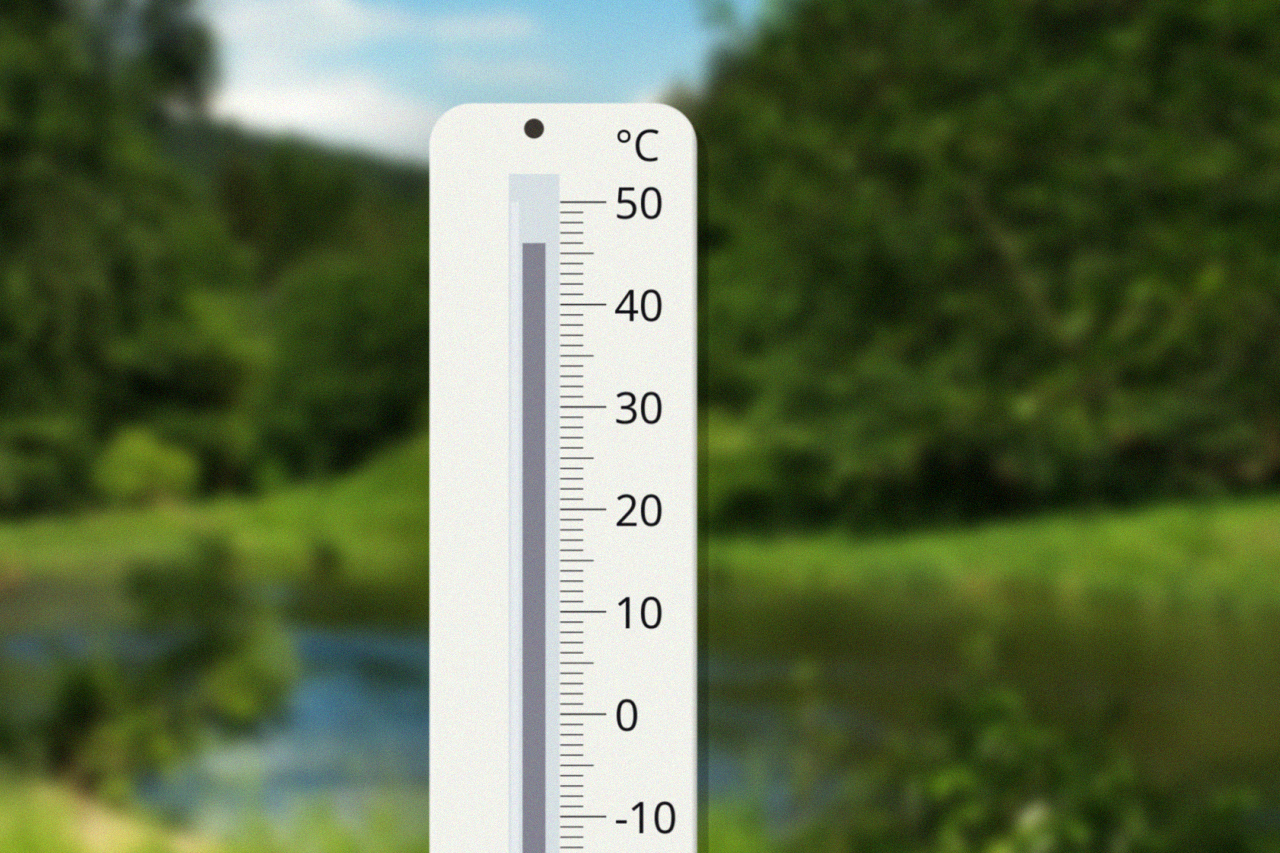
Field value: 46 °C
